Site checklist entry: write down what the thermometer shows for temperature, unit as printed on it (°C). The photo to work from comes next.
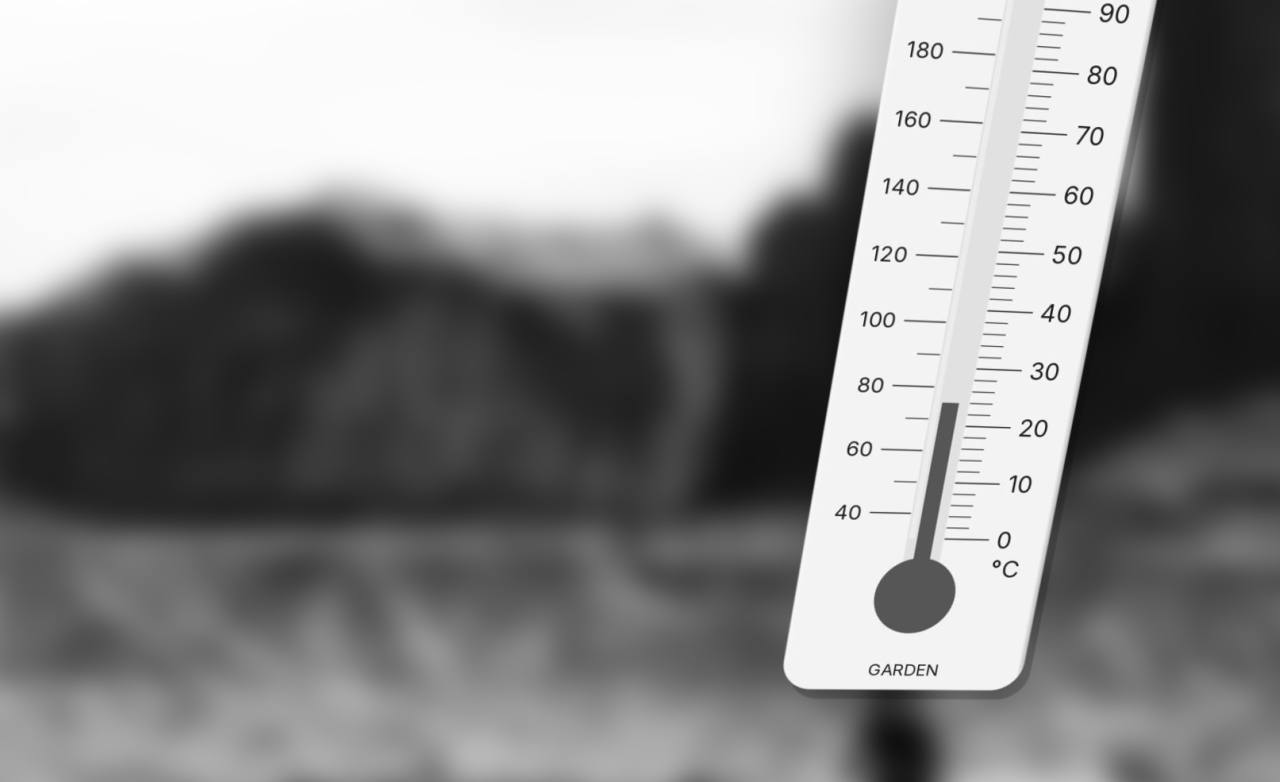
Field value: 24 °C
